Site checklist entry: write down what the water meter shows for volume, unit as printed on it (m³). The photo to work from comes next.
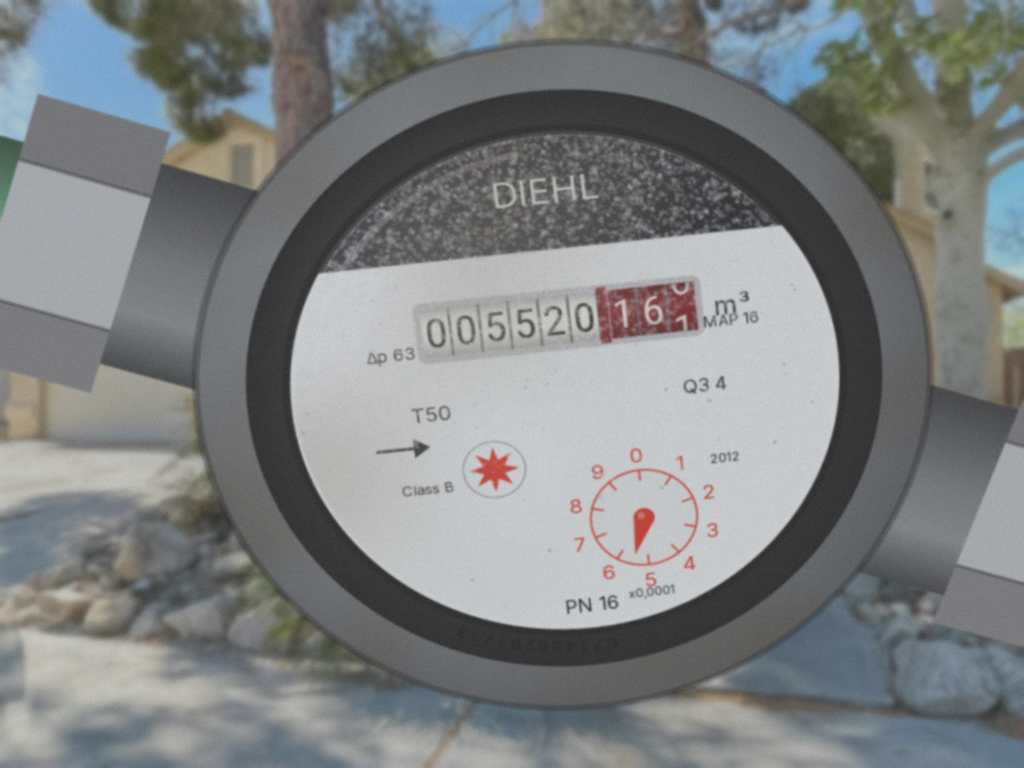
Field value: 5520.1605 m³
